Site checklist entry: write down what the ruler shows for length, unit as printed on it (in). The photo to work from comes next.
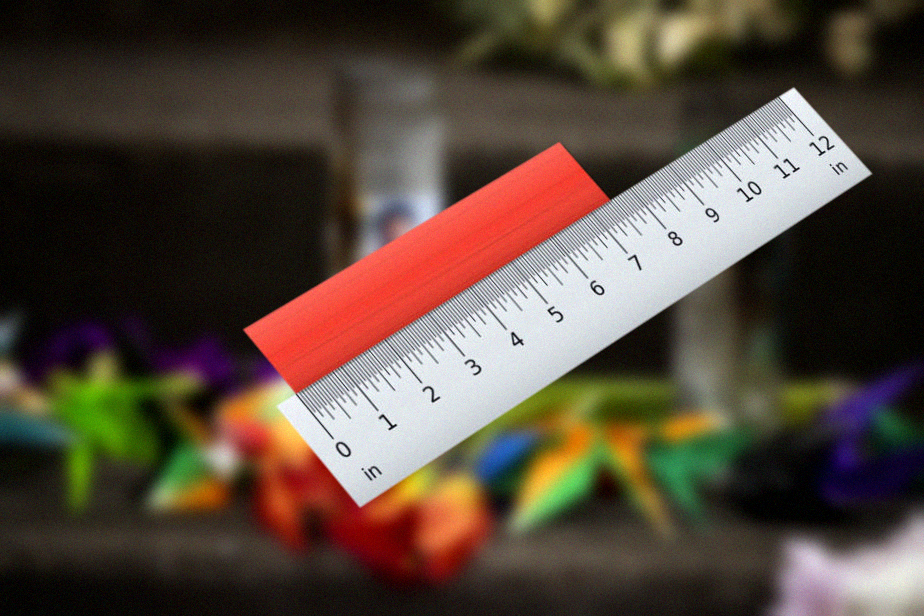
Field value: 7.5 in
